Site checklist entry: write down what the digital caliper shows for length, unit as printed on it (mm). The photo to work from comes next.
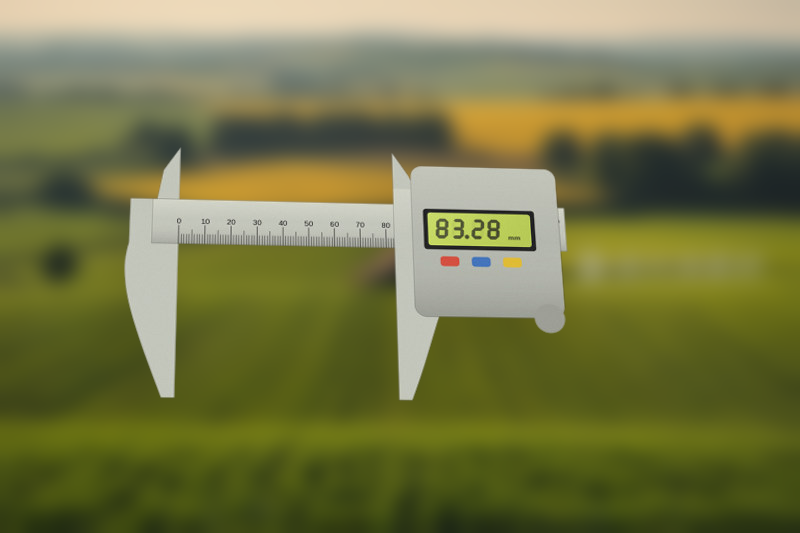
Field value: 83.28 mm
